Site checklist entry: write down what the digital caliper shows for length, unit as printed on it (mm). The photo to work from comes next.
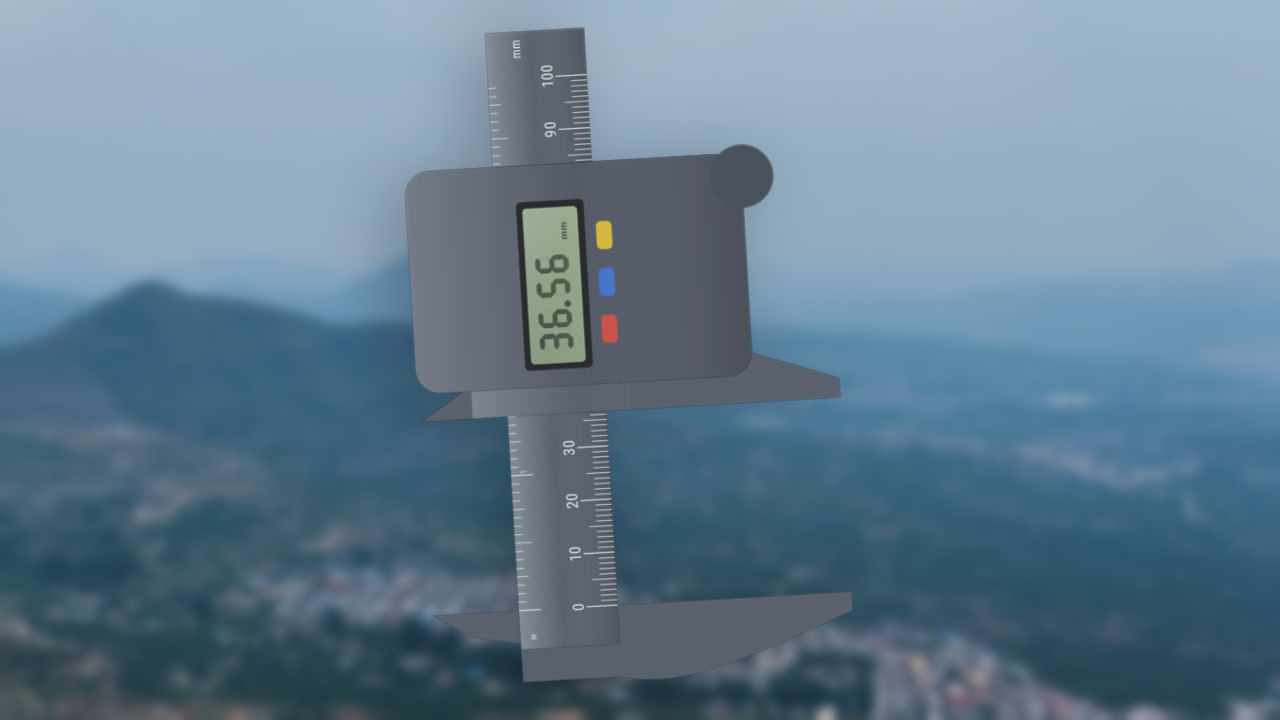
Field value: 36.56 mm
